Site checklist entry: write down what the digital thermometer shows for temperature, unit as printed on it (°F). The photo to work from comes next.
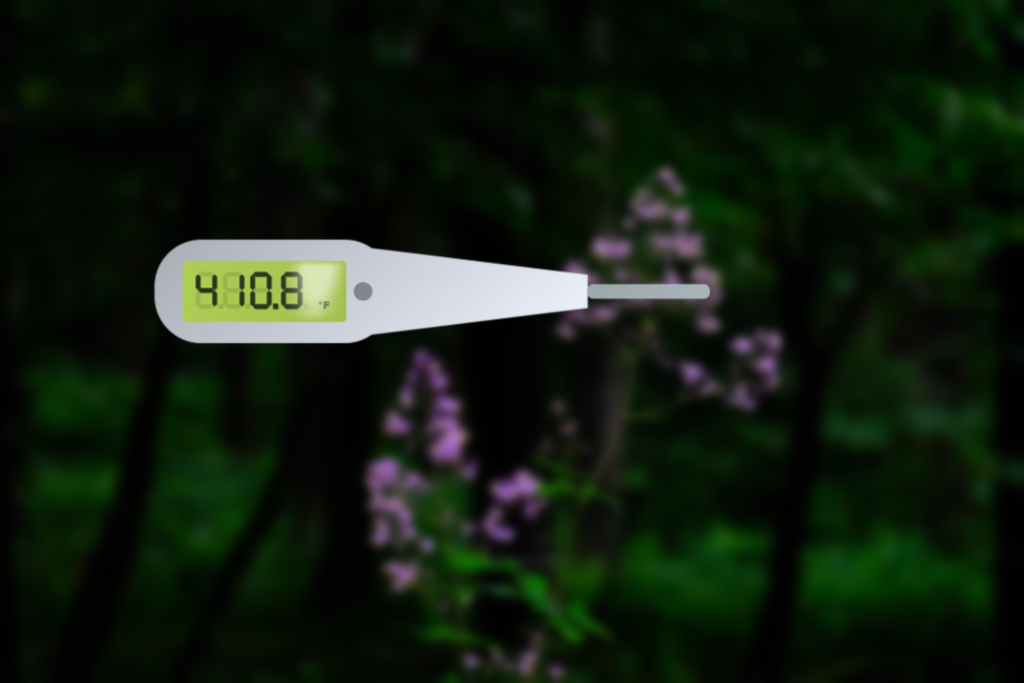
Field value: 410.8 °F
